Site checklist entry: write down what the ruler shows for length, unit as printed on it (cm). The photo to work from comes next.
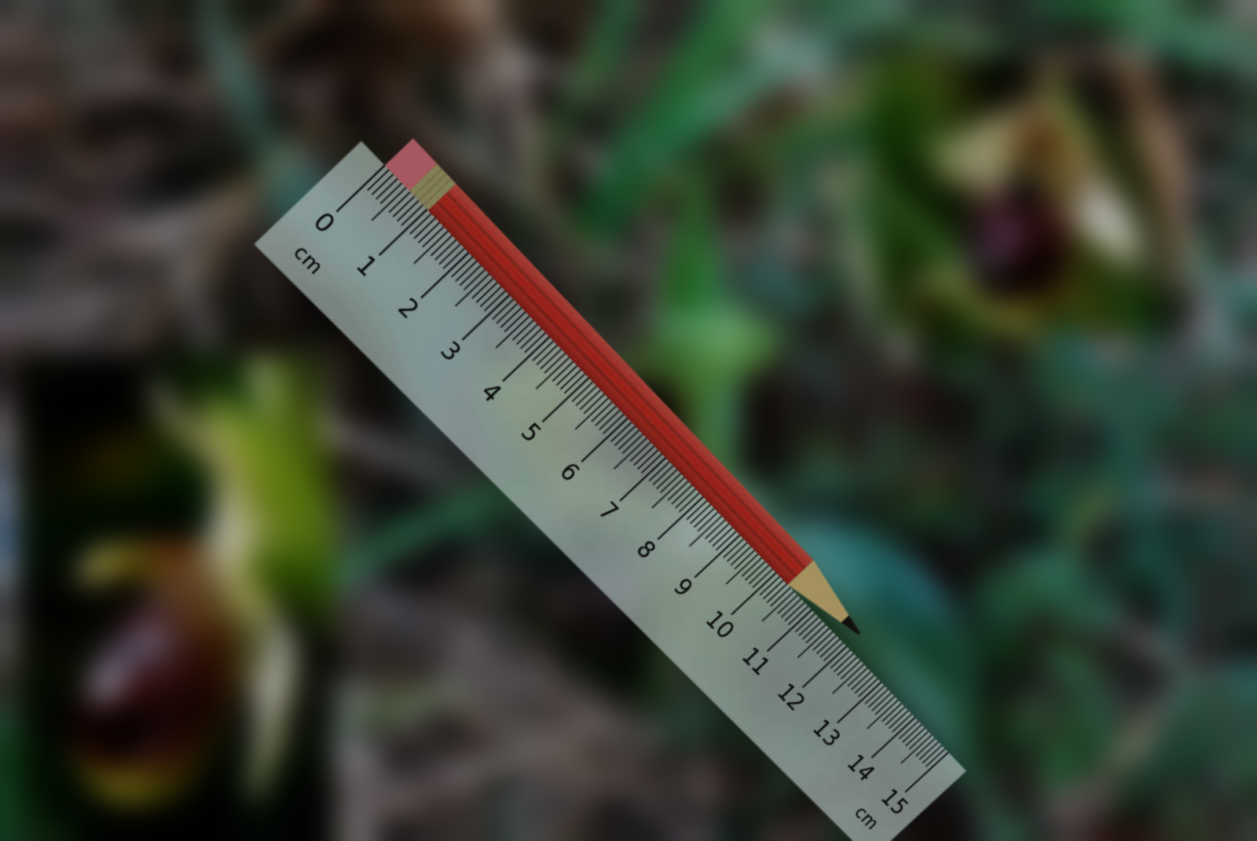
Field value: 12 cm
